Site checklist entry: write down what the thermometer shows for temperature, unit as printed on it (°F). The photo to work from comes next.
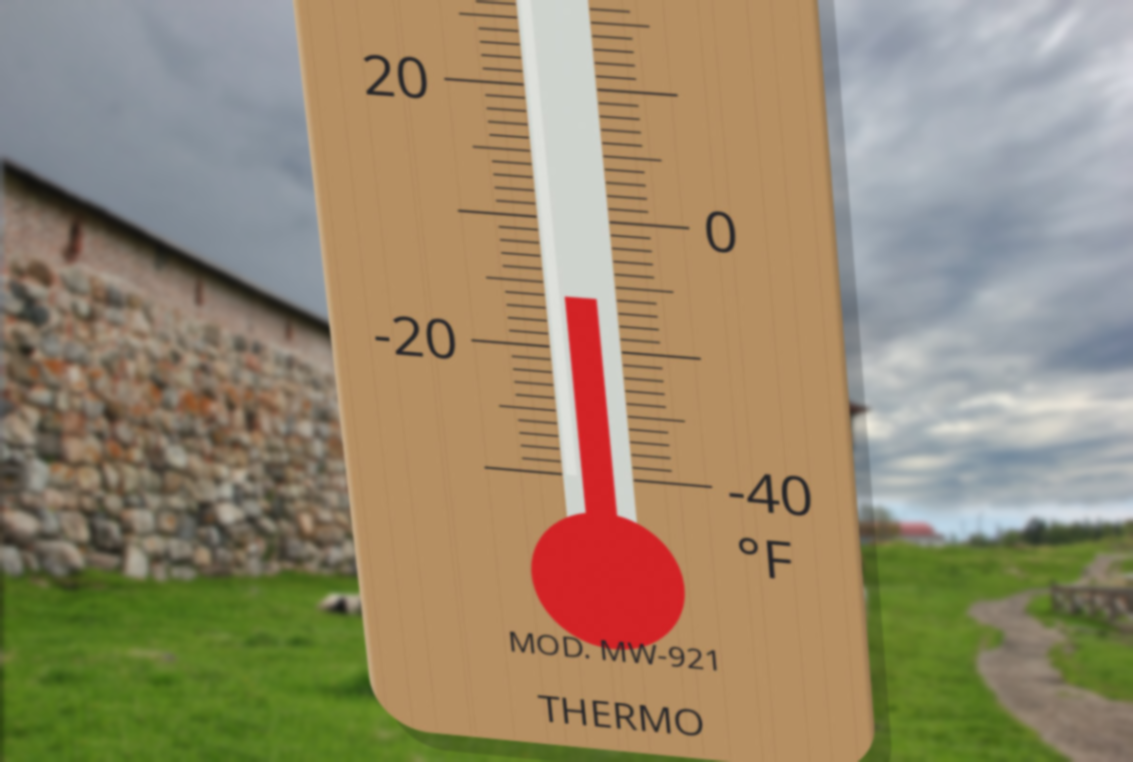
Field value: -12 °F
